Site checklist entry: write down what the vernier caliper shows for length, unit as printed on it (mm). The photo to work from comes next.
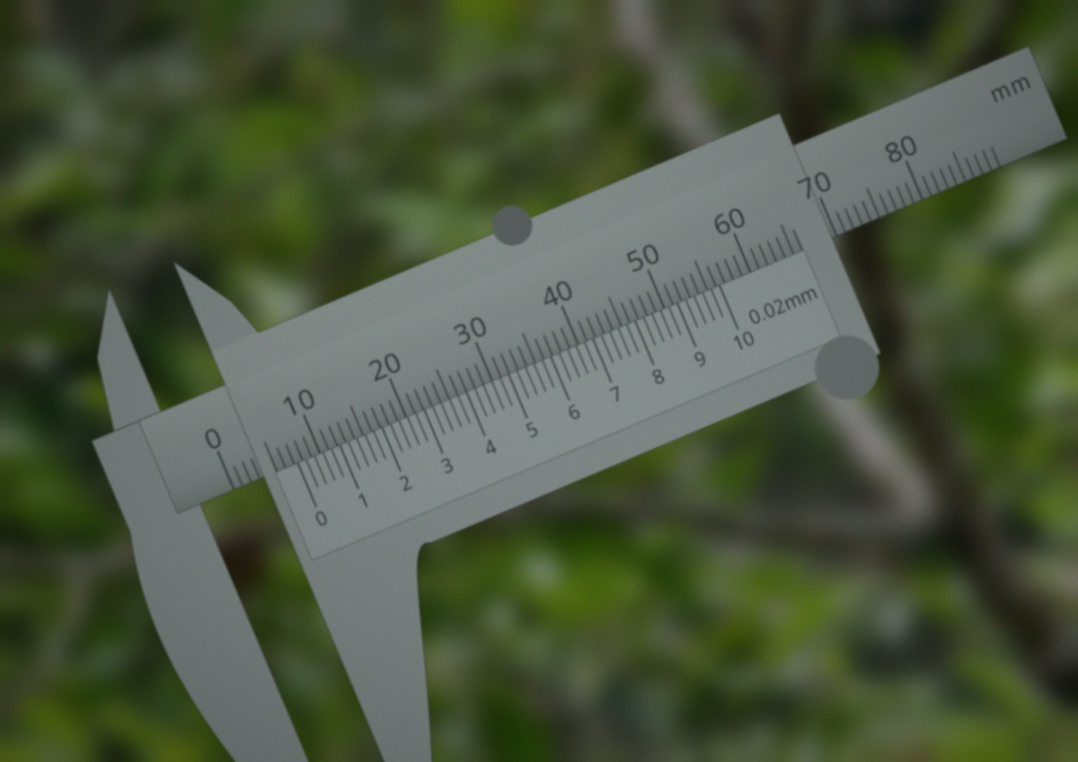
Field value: 7.4 mm
